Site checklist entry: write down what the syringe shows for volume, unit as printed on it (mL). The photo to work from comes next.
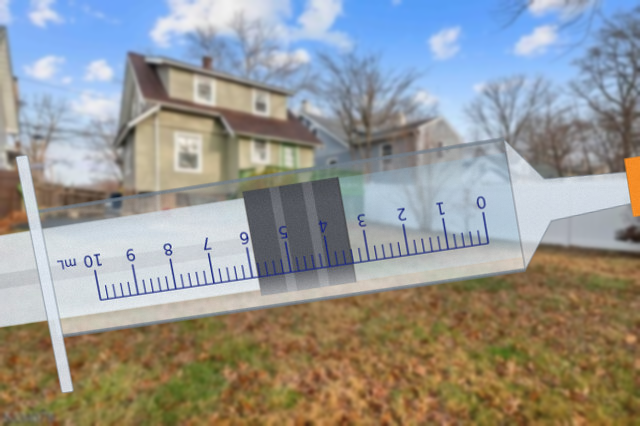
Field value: 3.4 mL
